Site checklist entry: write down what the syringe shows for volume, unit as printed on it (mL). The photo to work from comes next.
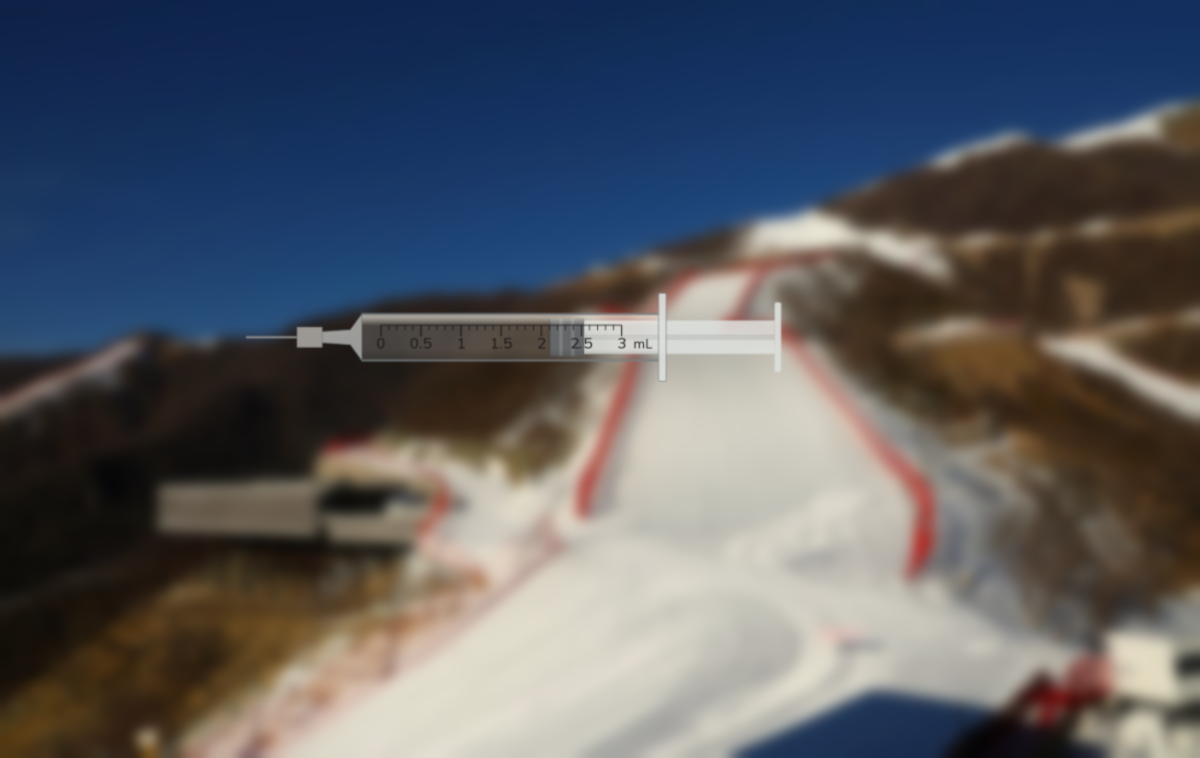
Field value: 2.1 mL
